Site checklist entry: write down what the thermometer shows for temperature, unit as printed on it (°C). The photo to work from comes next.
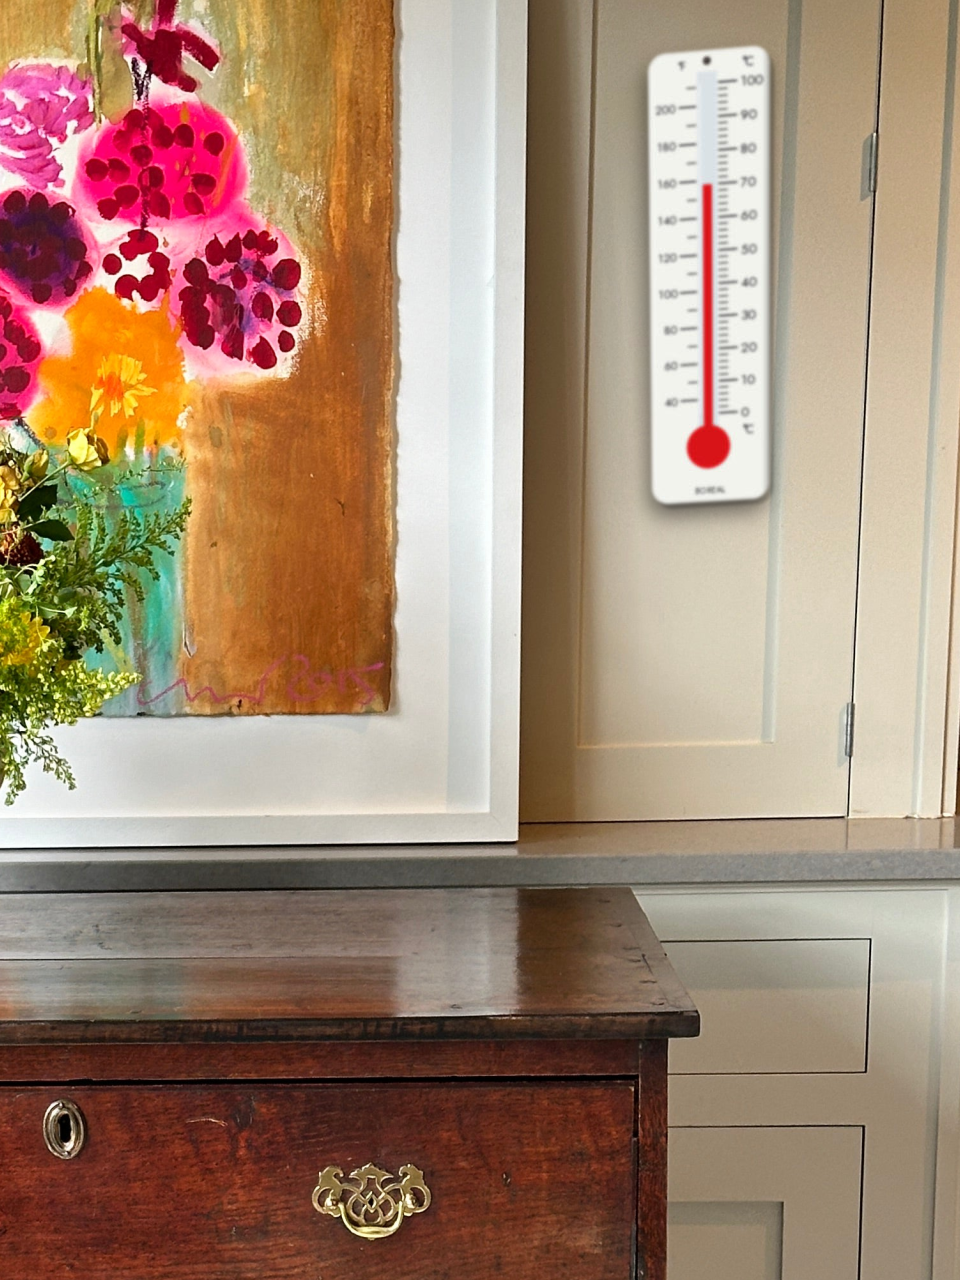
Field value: 70 °C
